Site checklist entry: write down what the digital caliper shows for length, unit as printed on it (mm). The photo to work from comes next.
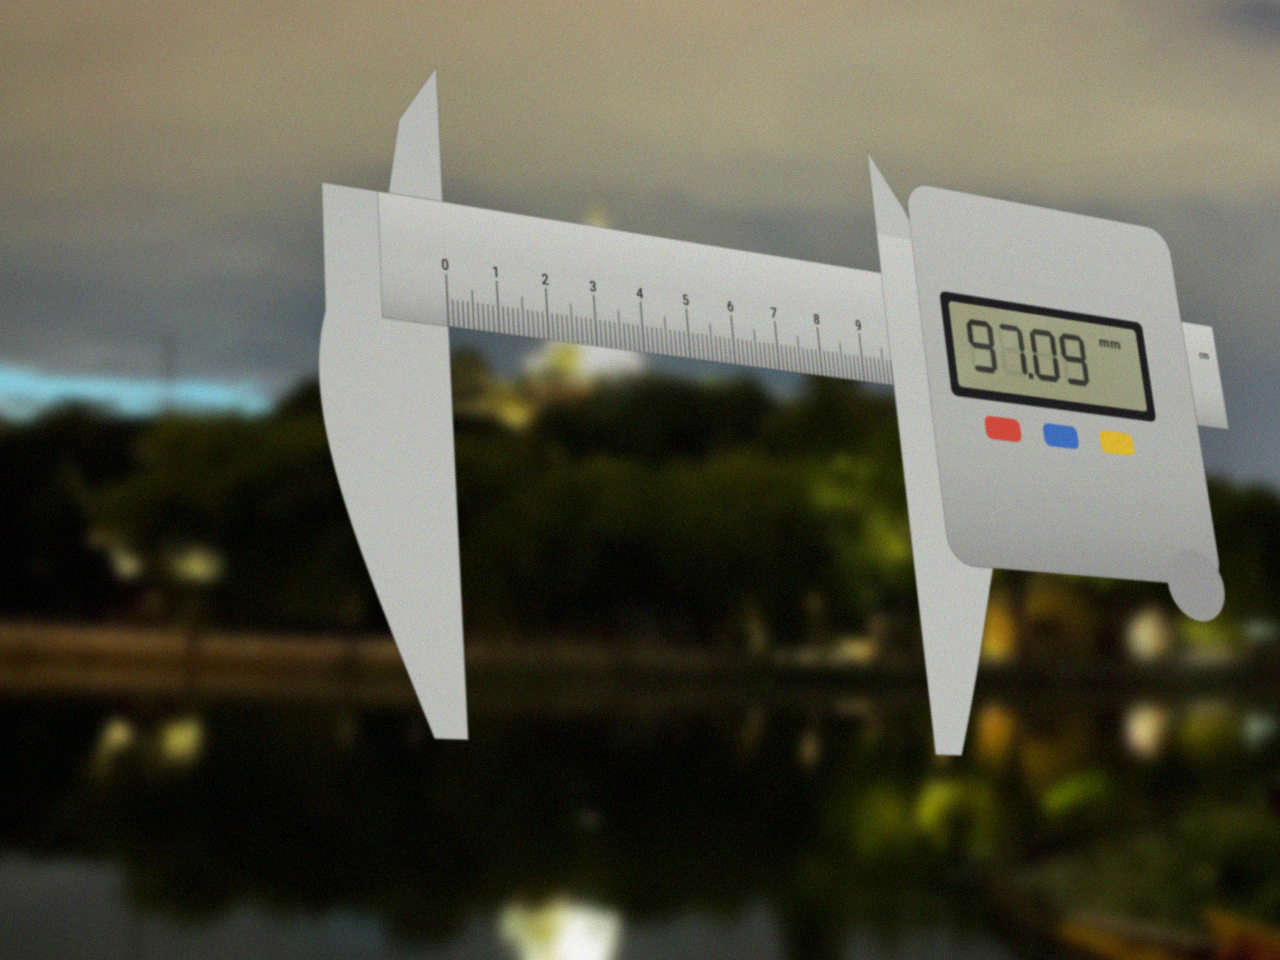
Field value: 97.09 mm
